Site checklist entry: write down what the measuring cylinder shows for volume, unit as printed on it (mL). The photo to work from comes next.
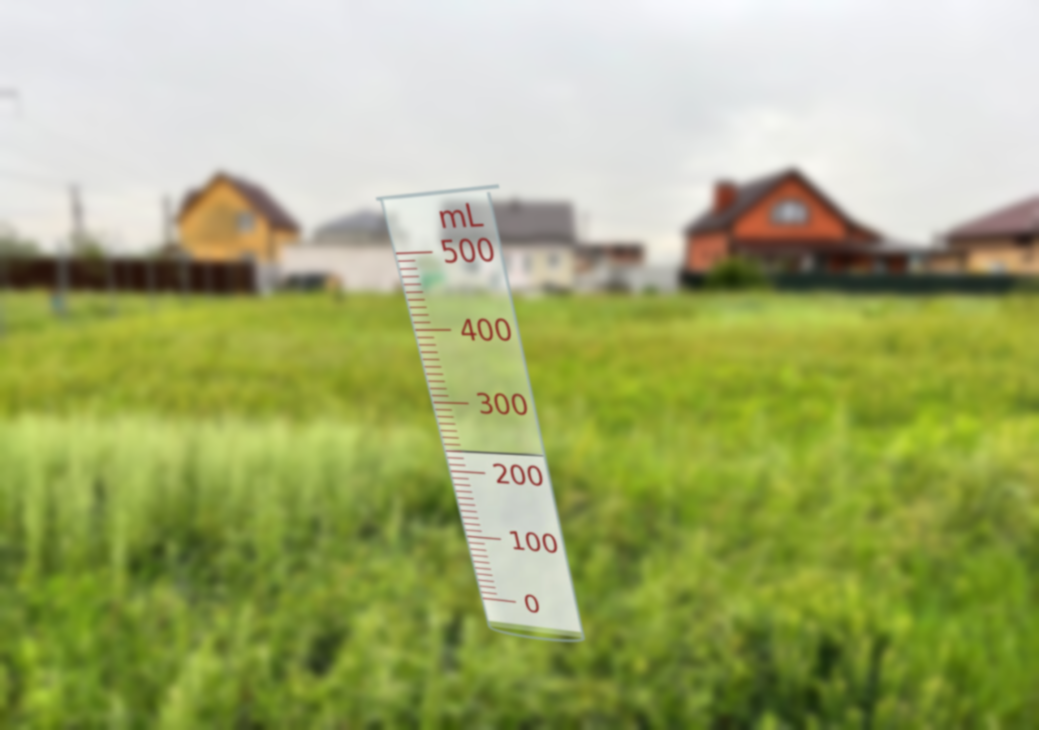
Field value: 230 mL
